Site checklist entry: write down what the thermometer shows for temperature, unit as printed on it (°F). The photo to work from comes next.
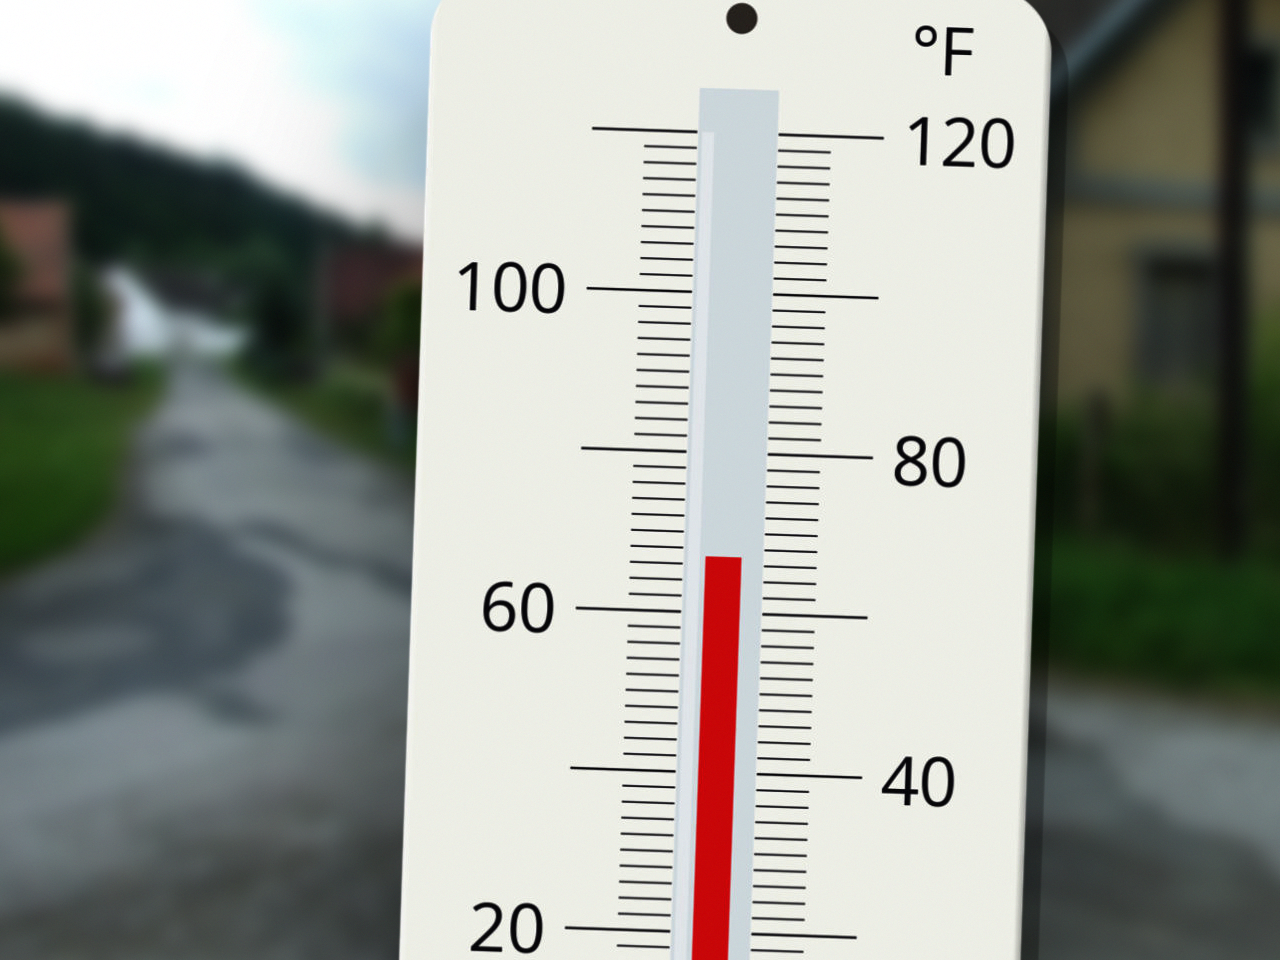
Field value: 67 °F
